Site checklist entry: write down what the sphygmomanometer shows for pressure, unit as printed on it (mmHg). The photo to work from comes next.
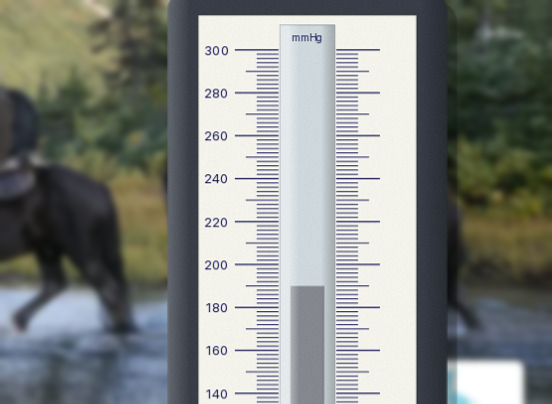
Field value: 190 mmHg
